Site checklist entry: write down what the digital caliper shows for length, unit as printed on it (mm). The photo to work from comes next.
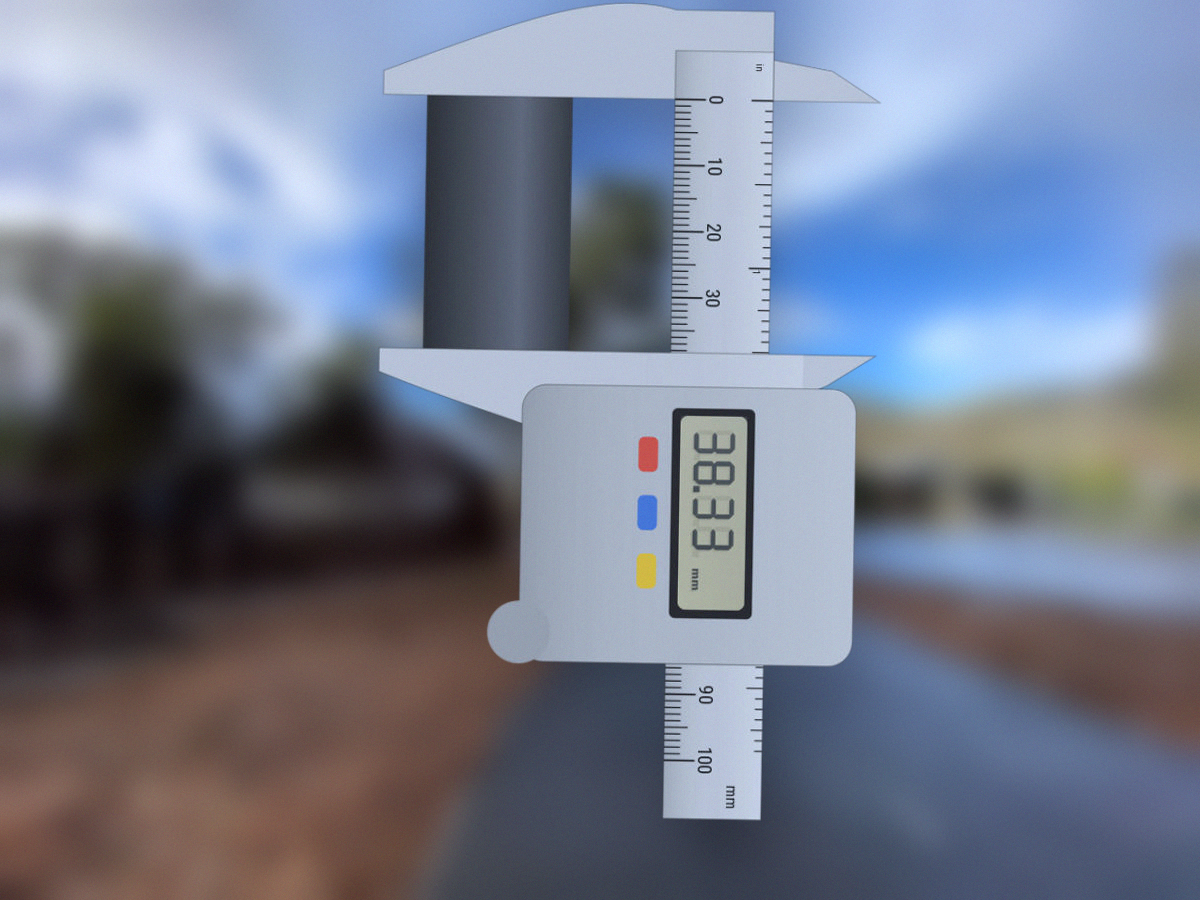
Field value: 38.33 mm
